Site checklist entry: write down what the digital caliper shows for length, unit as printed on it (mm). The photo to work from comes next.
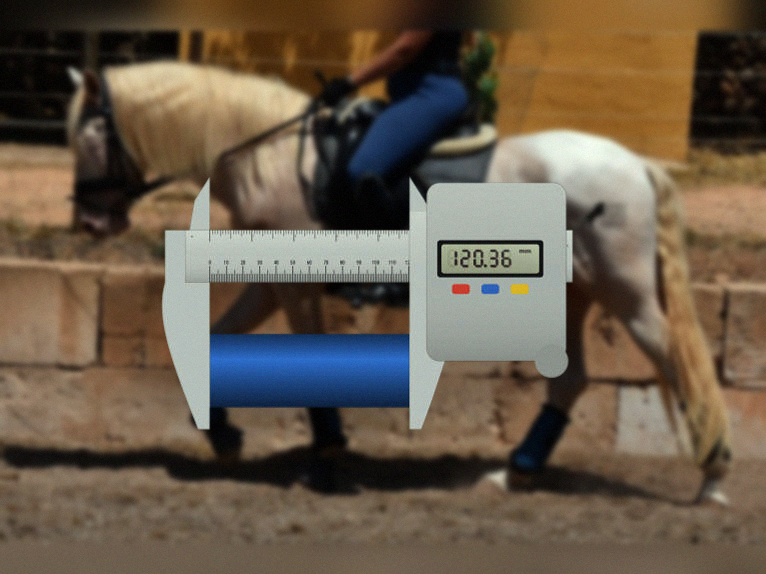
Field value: 120.36 mm
